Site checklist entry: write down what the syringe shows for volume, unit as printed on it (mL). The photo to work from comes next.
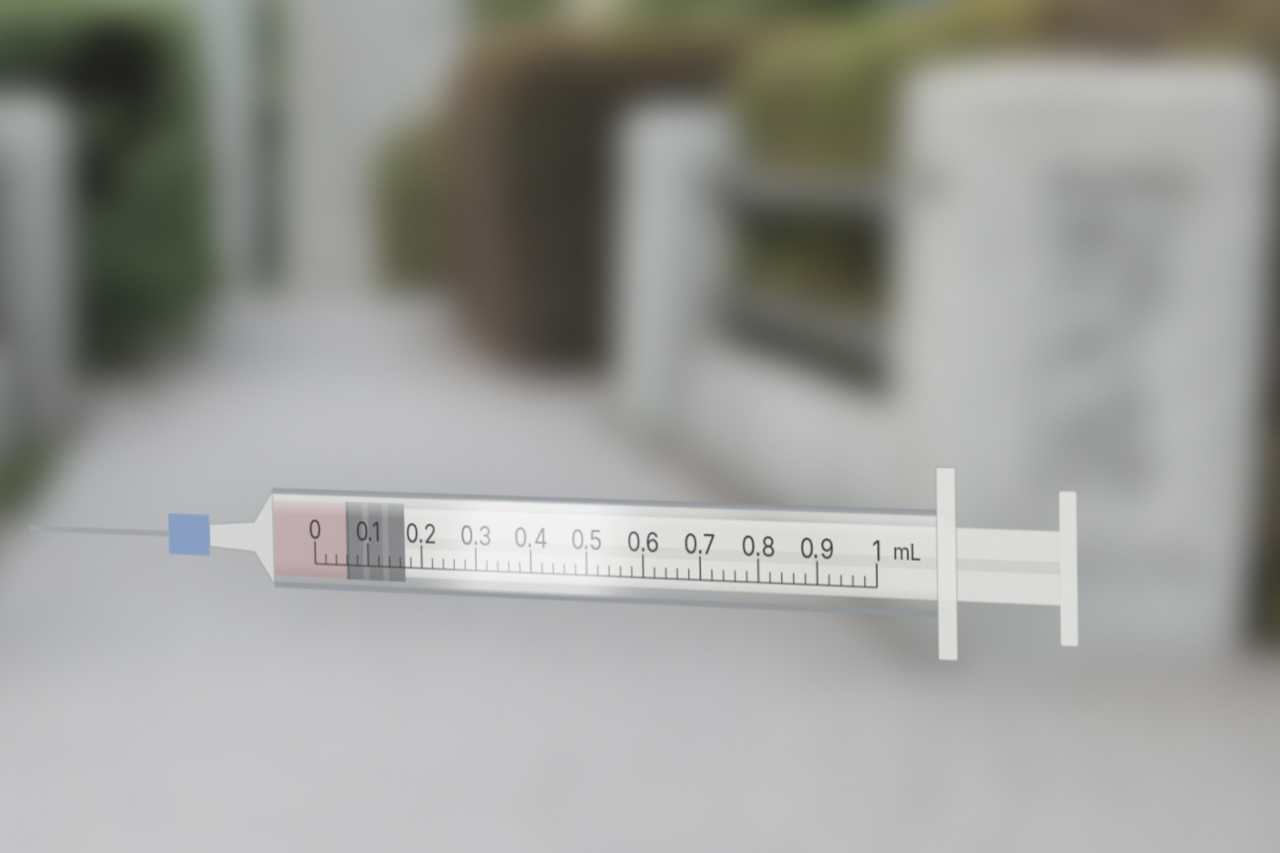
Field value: 0.06 mL
